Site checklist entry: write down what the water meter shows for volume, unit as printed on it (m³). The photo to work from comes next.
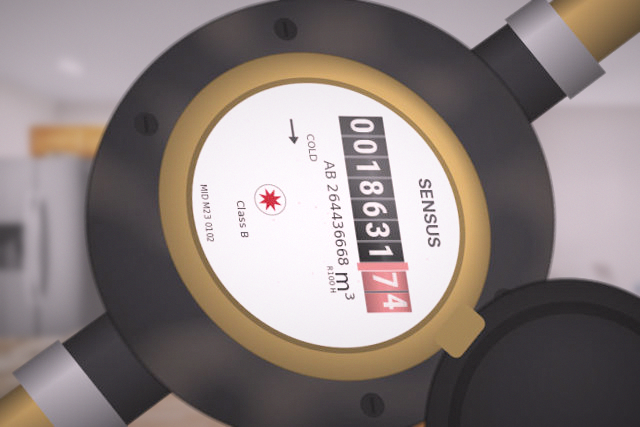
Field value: 18631.74 m³
